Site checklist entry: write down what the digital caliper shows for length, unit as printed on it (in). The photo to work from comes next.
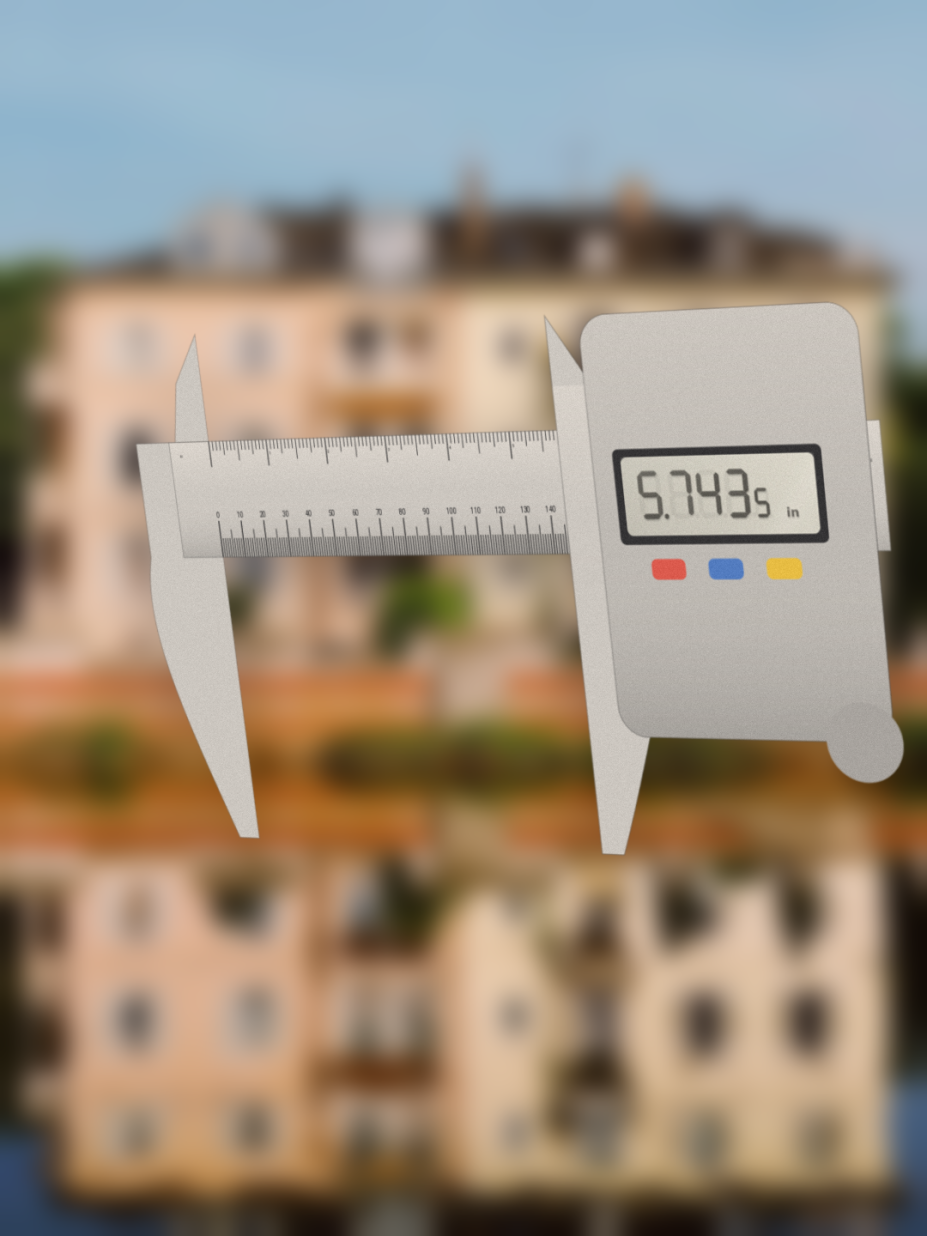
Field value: 5.7435 in
